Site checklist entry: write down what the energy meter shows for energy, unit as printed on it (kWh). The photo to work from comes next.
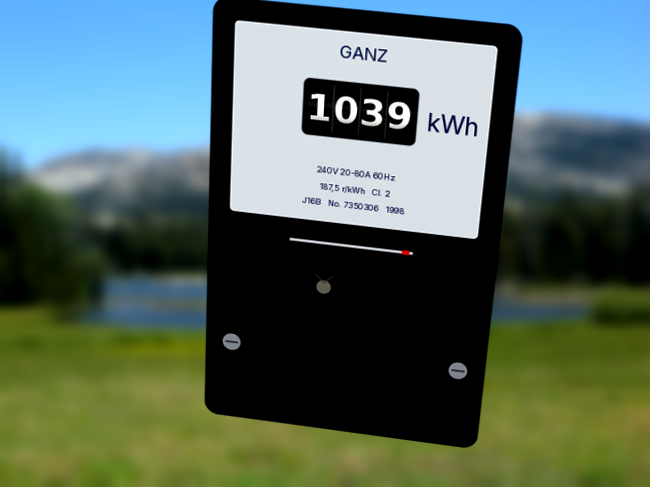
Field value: 1039 kWh
